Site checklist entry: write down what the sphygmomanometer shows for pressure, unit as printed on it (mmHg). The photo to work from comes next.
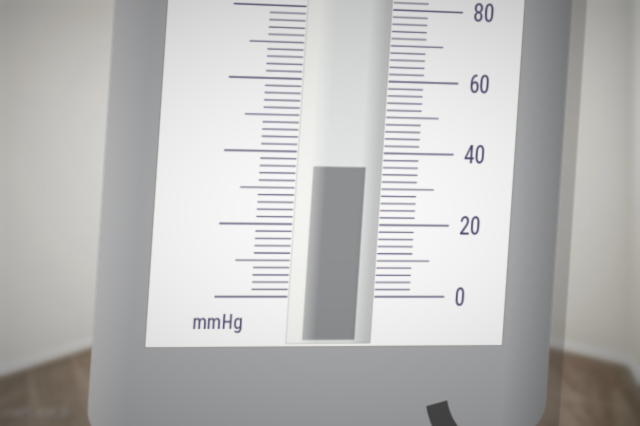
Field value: 36 mmHg
